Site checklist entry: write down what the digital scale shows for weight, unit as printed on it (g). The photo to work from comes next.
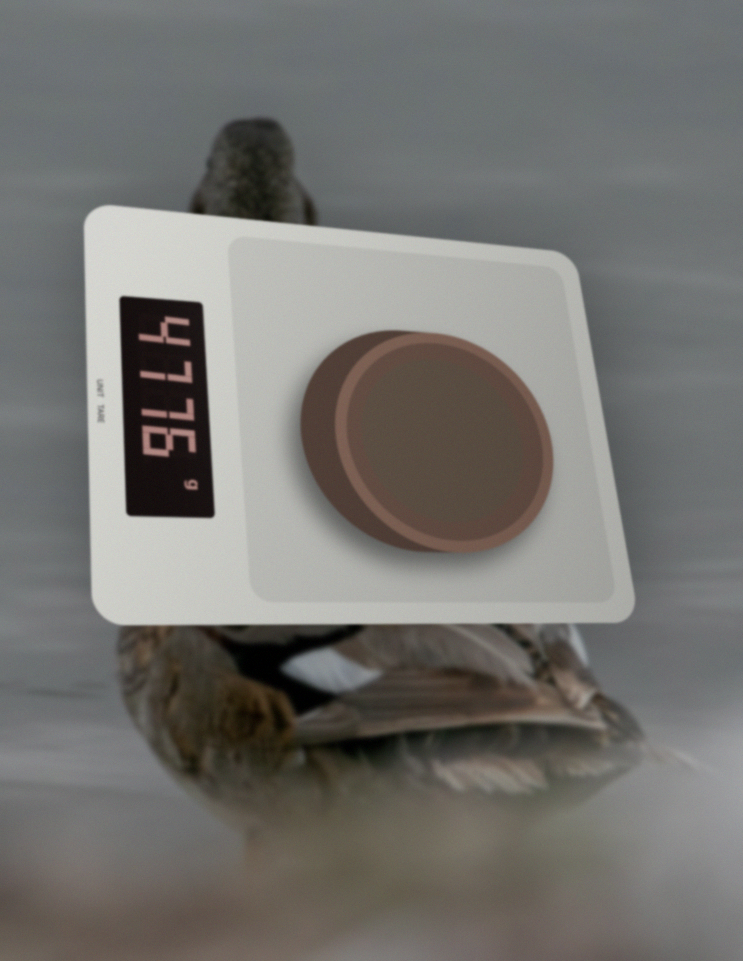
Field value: 4776 g
